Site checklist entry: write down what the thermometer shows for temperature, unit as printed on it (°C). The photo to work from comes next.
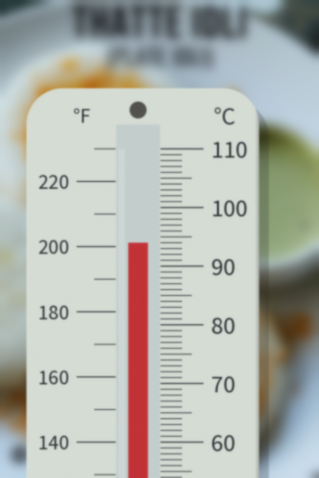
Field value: 94 °C
